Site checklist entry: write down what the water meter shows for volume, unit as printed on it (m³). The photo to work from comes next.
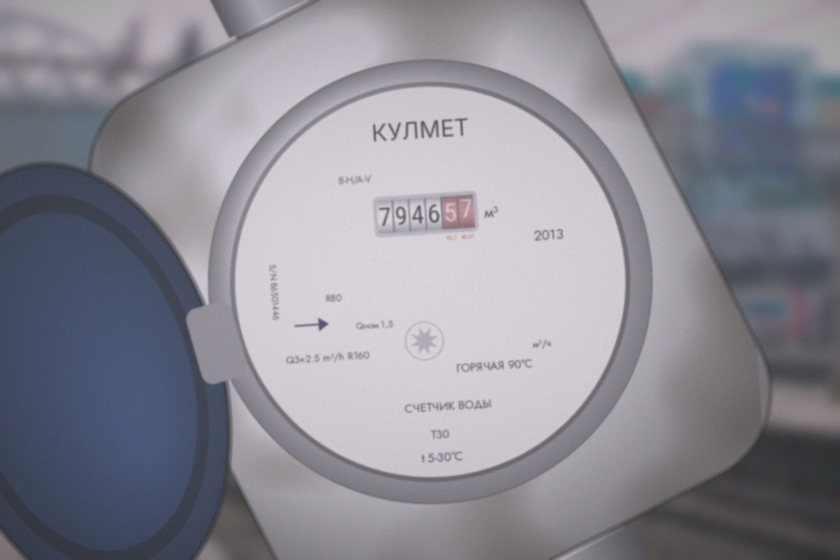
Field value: 7946.57 m³
